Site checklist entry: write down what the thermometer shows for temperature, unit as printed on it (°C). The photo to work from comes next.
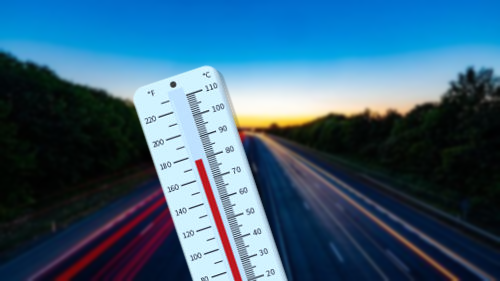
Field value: 80 °C
